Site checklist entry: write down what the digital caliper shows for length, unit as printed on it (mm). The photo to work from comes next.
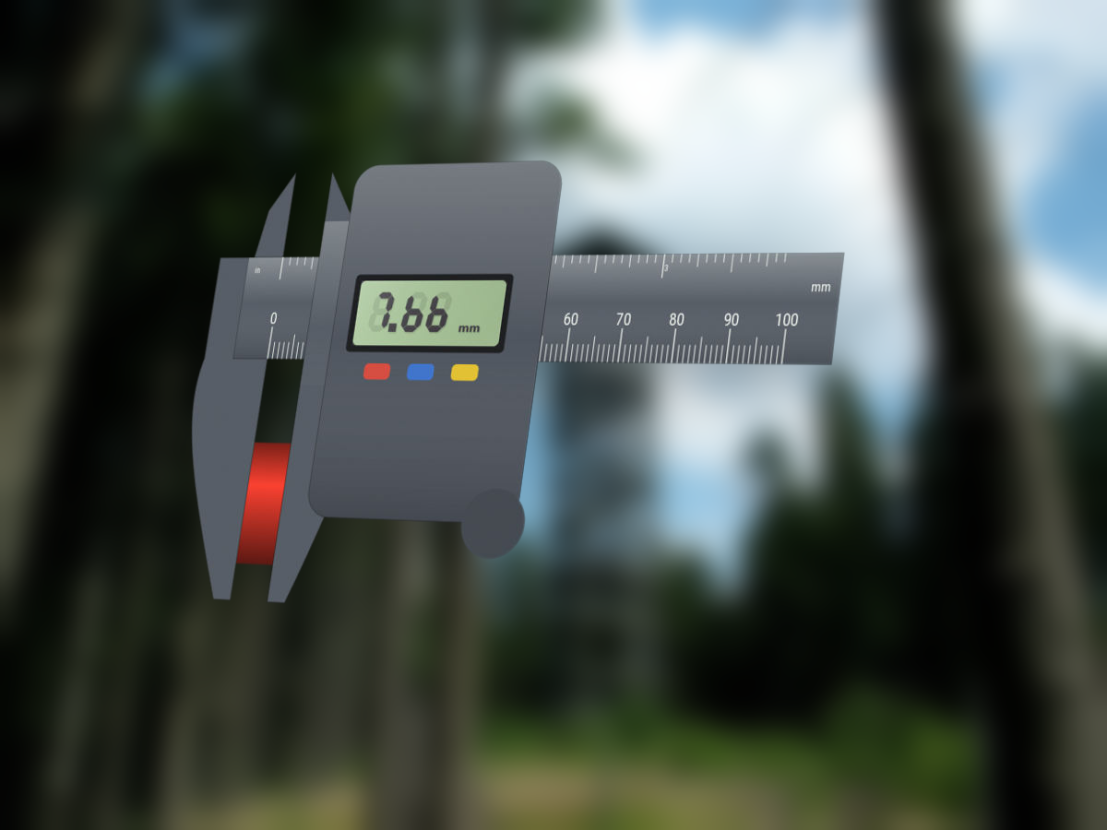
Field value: 7.66 mm
